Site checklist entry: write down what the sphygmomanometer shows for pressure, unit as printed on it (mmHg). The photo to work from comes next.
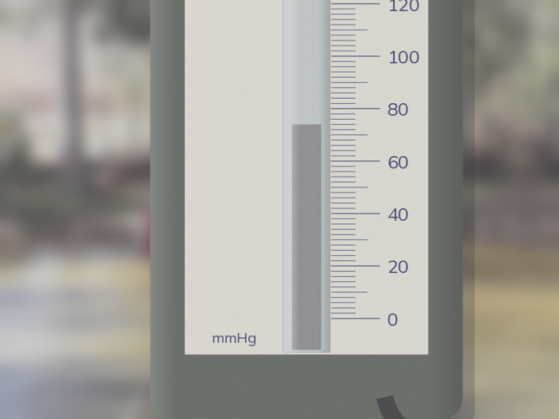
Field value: 74 mmHg
